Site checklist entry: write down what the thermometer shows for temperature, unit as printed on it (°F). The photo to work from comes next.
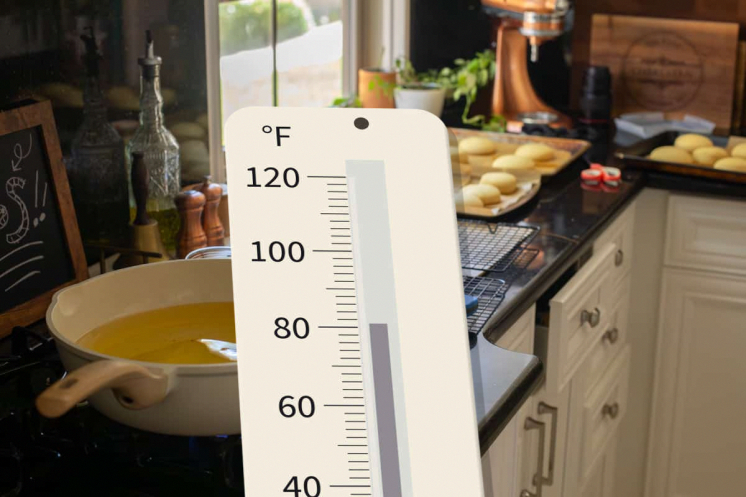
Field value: 81 °F
